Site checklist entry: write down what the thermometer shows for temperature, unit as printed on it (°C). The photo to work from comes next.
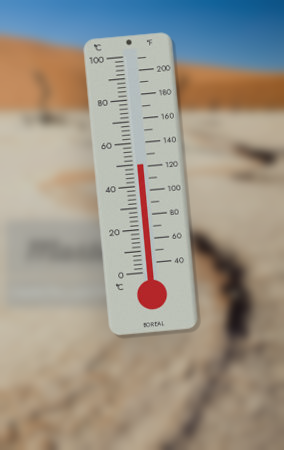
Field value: 50 °C
